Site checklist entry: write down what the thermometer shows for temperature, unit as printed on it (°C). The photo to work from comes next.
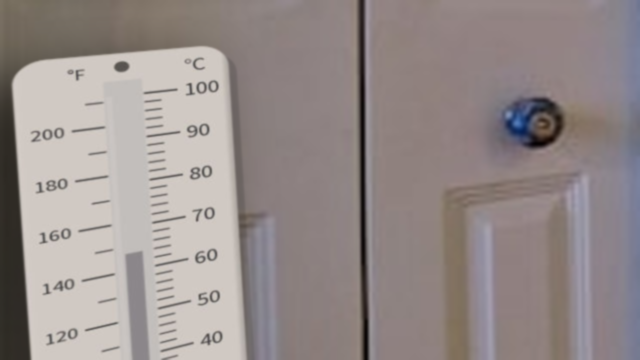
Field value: 64 °C
